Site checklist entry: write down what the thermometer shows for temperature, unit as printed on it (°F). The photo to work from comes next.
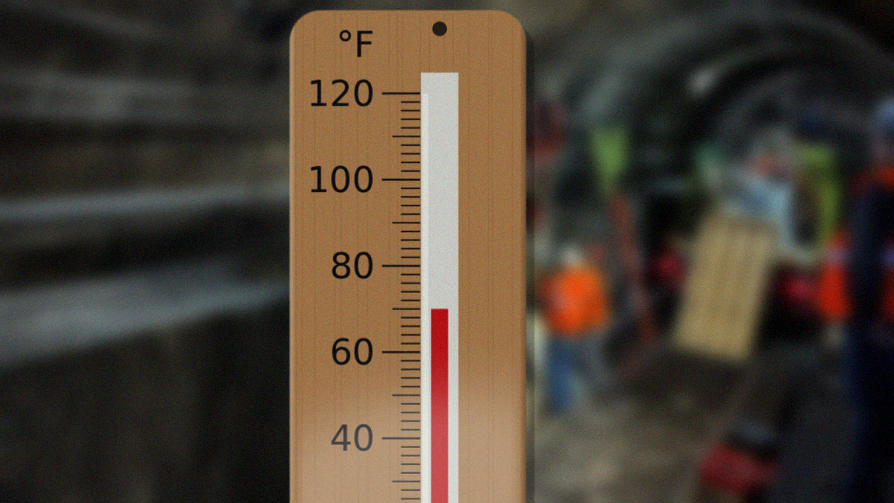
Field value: 70 °F
